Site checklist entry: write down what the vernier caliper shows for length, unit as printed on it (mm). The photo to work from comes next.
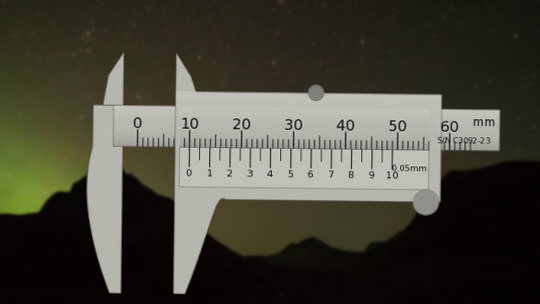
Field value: 10.0 mm
